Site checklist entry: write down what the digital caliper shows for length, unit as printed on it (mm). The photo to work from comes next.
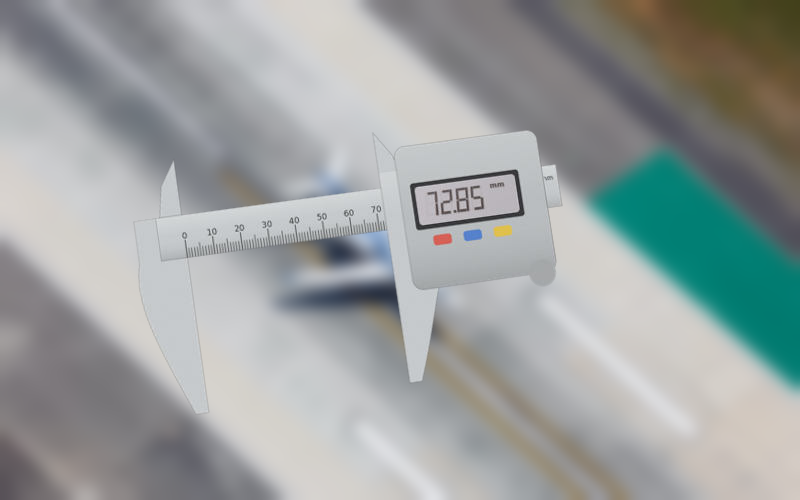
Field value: 72.85 mm
